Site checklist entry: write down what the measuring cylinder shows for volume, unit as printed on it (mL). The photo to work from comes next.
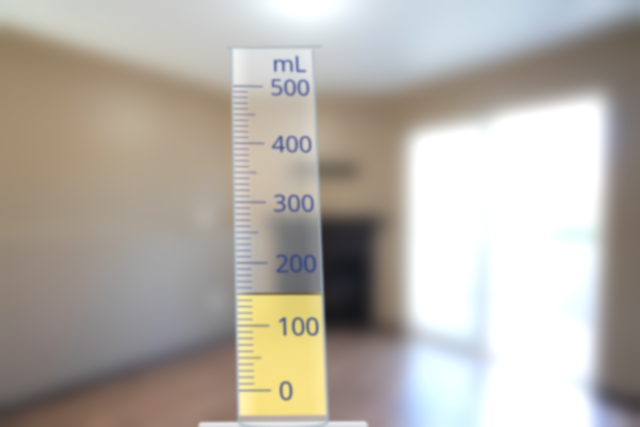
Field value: 150 mL
